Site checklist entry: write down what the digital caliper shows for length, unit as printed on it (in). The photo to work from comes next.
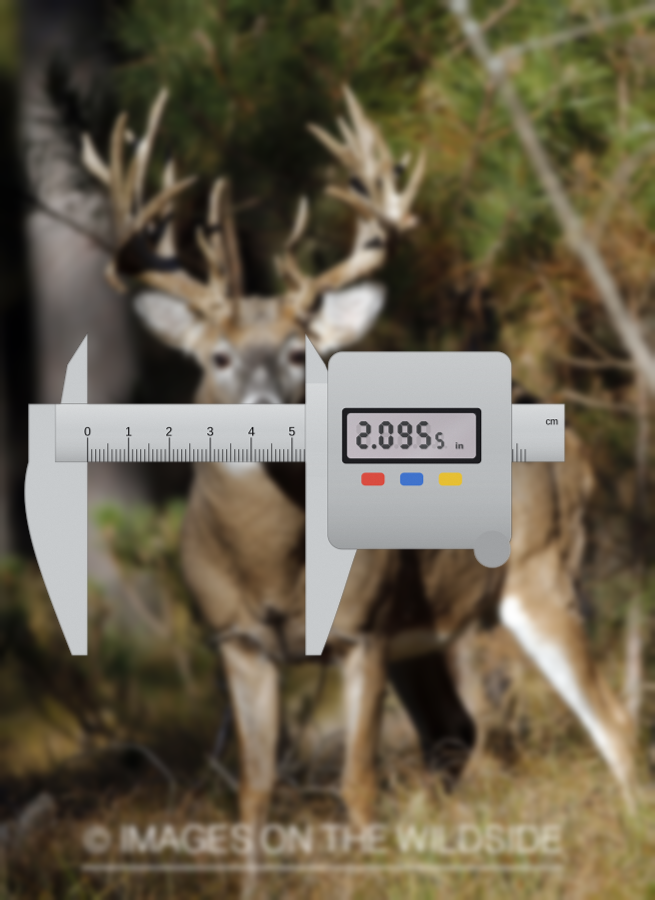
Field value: 2.0955 in
